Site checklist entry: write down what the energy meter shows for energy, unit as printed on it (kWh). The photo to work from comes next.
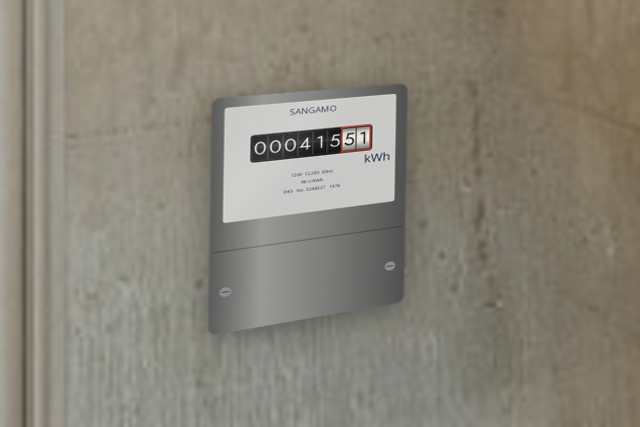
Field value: 415.51 kWh
